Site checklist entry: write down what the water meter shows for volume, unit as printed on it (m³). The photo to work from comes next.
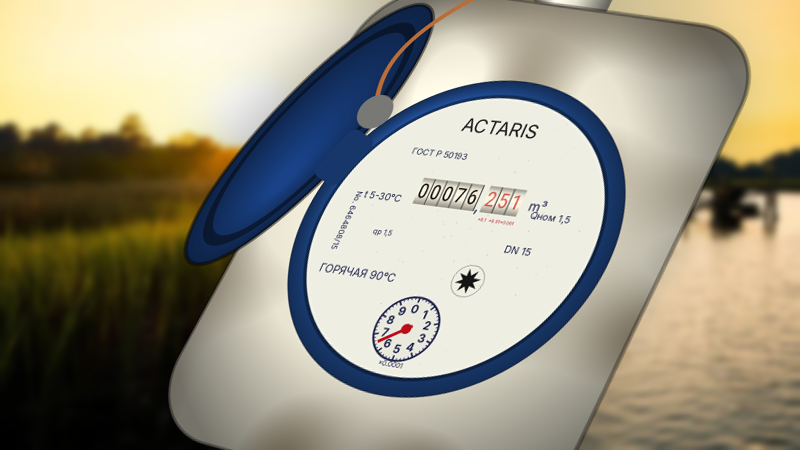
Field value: 76.2516 m³
